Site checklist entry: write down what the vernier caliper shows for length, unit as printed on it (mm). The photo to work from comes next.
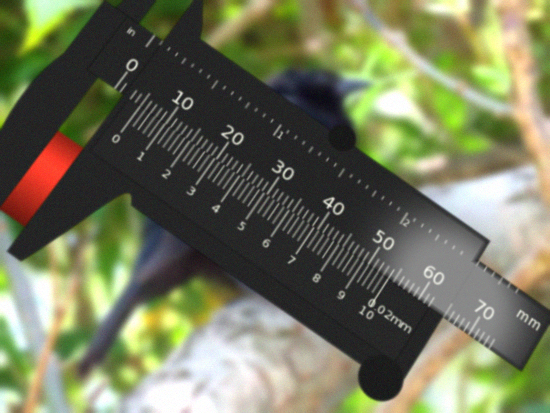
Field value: 5.0 mm
